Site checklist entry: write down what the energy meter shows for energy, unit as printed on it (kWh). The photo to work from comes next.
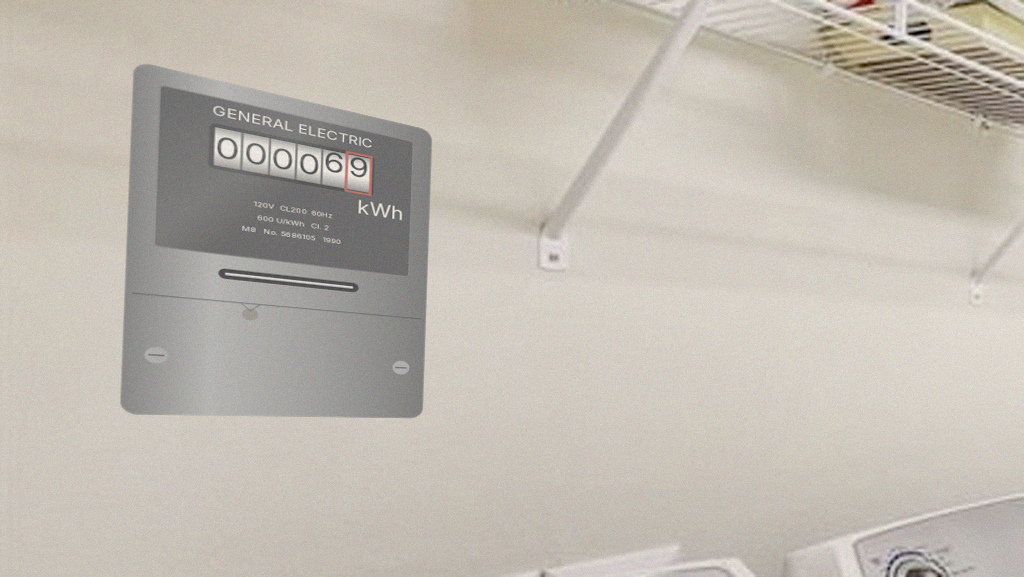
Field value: 6.9 kWh
